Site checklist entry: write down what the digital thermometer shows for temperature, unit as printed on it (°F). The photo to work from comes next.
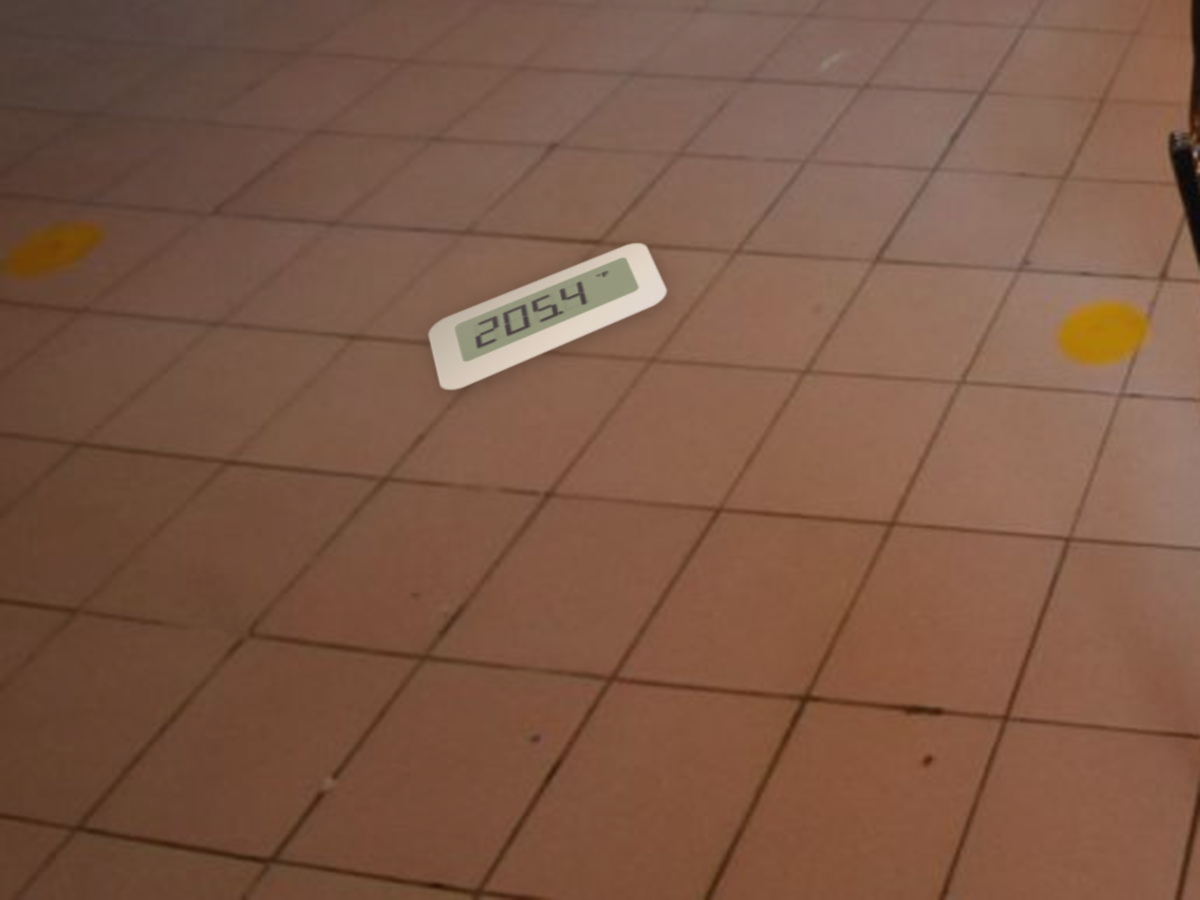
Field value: 205.4 °F
